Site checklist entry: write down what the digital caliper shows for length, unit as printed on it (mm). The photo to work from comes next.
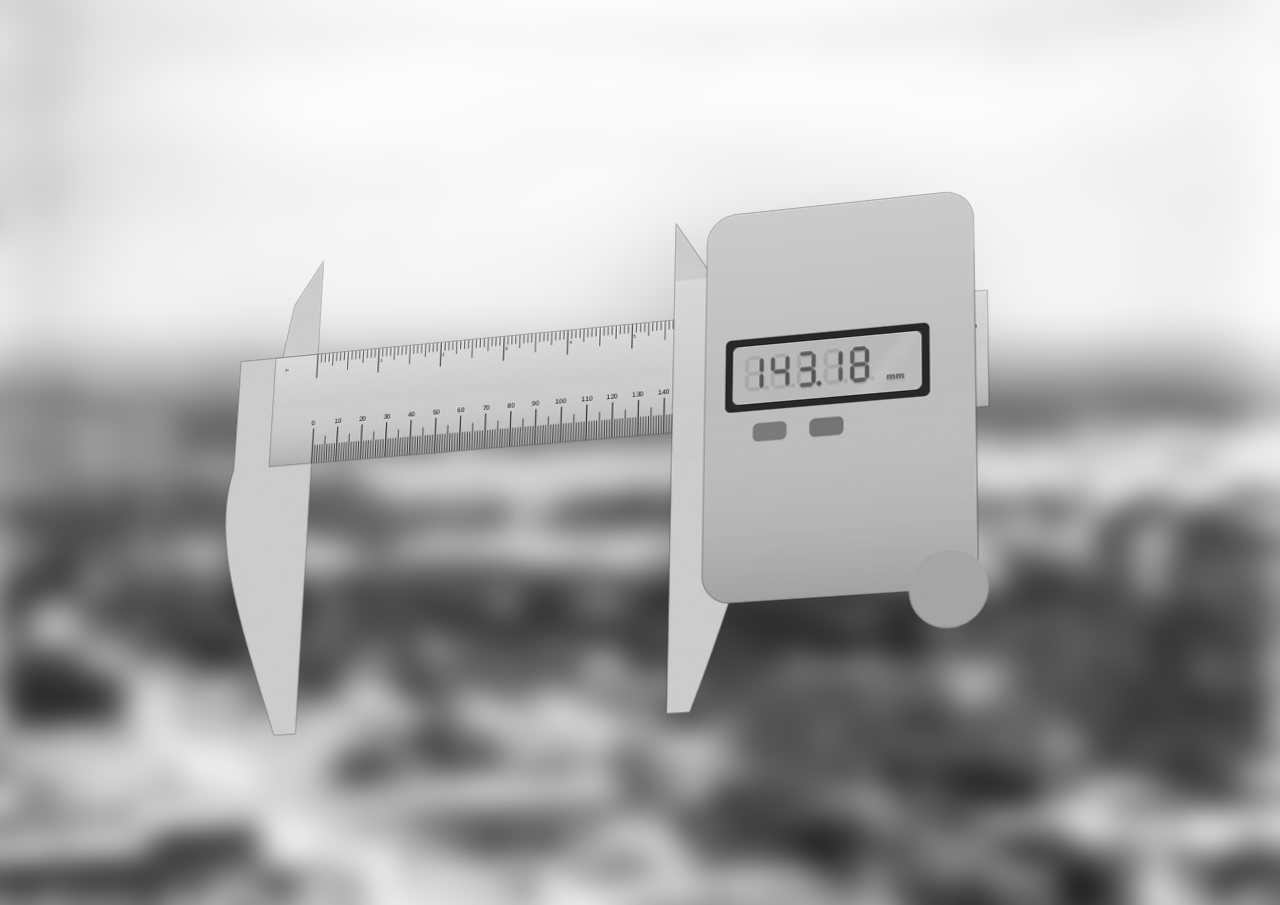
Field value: 143.18 mm
